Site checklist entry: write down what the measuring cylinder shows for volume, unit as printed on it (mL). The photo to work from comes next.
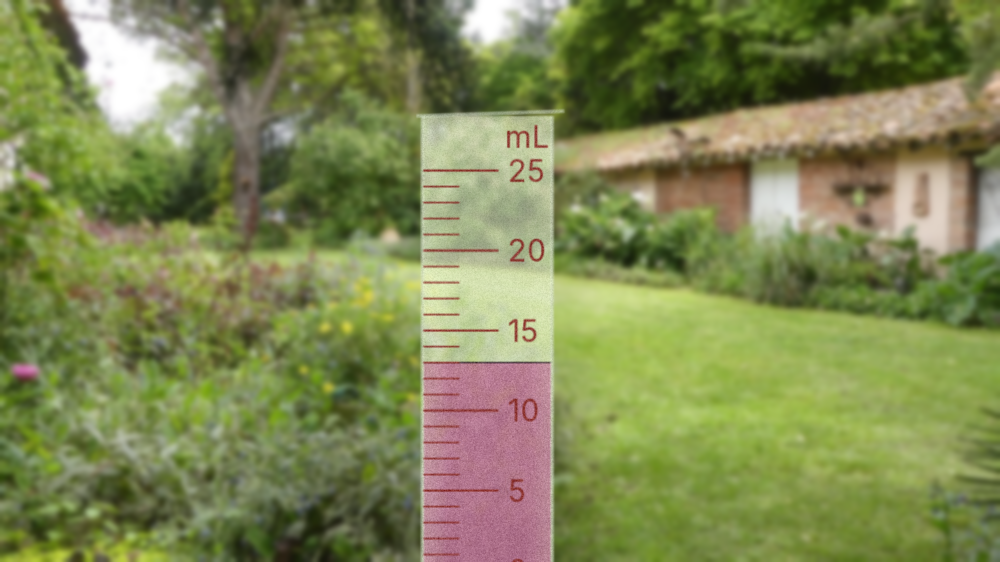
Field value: 13 mL
